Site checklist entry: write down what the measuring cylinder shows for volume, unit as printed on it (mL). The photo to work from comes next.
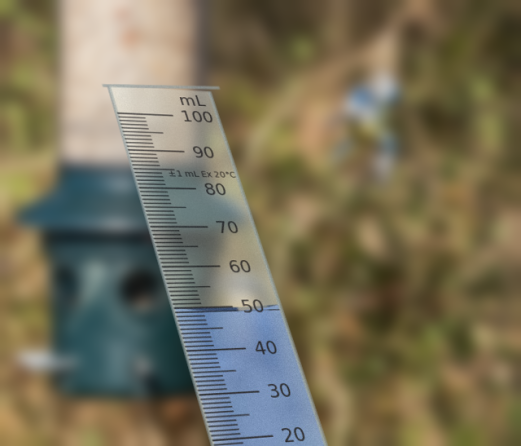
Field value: 49 mL
